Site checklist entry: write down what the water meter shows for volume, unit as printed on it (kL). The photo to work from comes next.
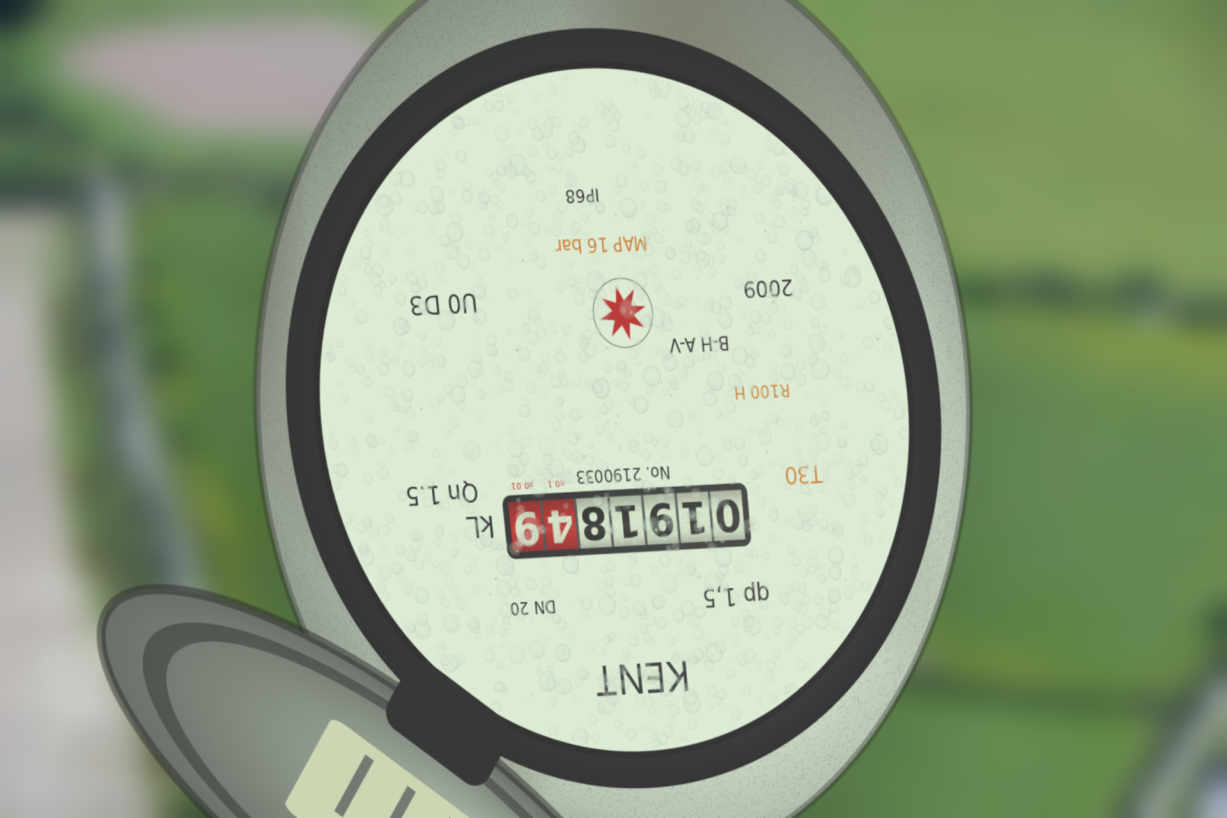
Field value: 1918.49 kL
